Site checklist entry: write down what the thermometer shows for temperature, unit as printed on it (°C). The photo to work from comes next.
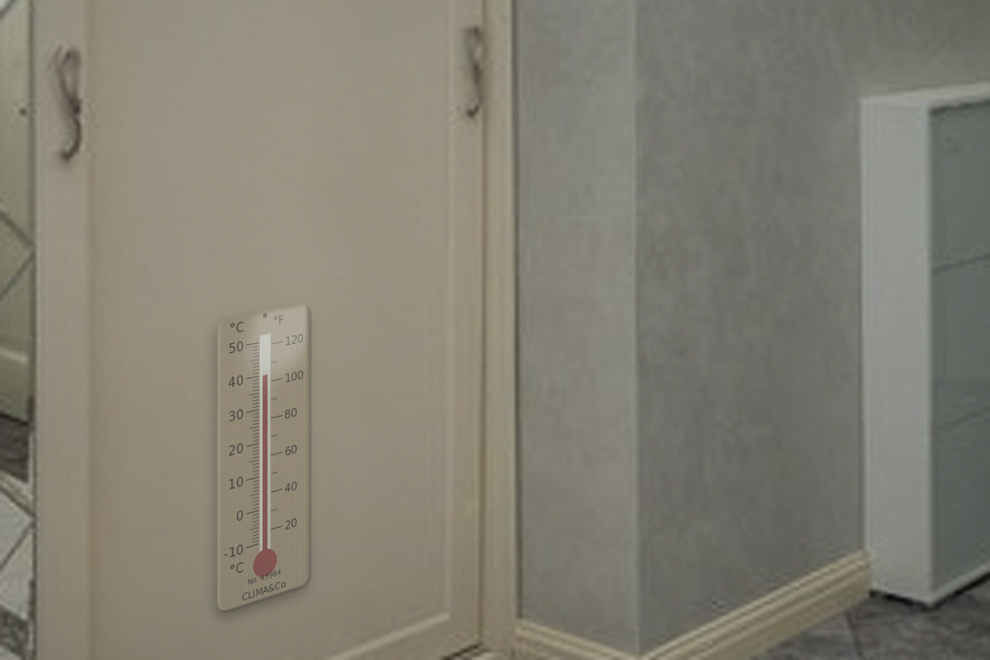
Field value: 40 °C
